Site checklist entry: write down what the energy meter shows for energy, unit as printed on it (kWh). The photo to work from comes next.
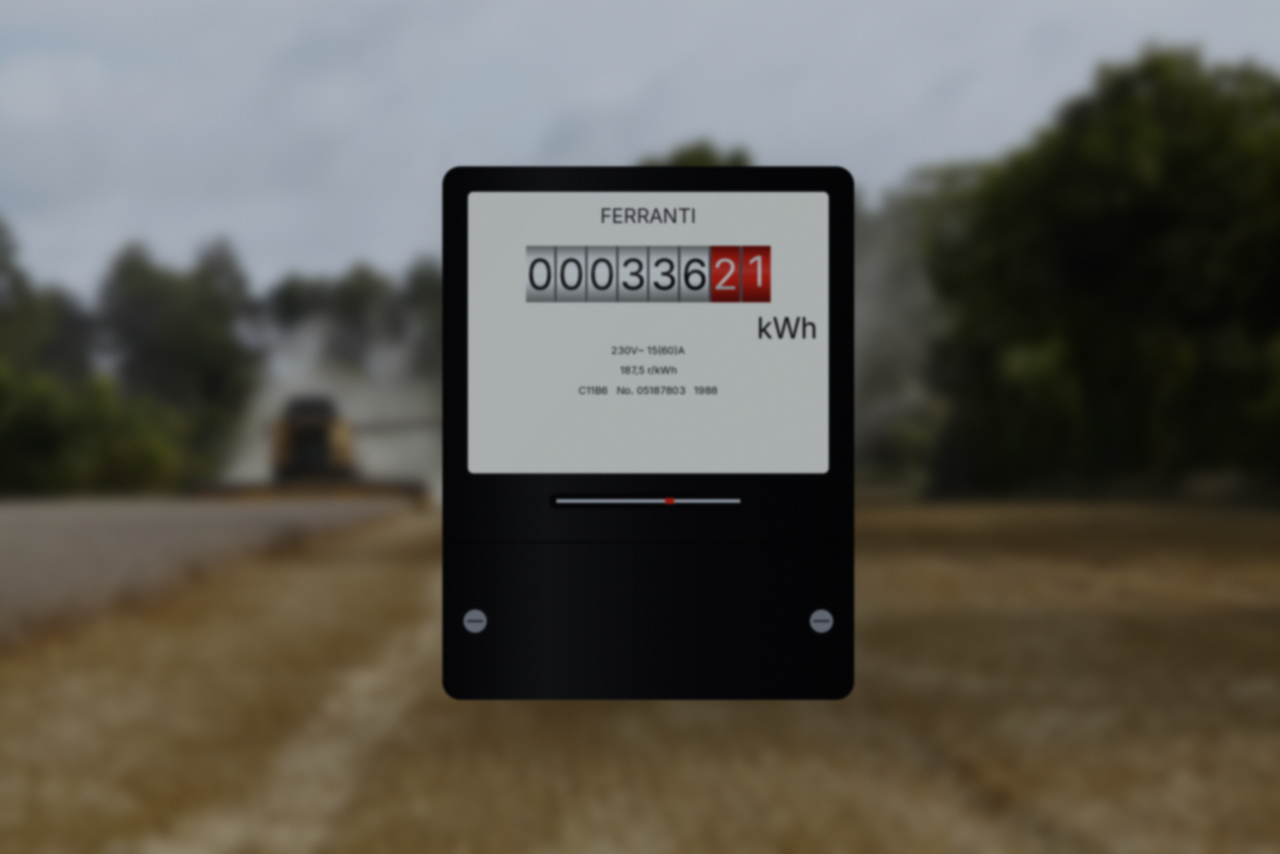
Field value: 336.21 kWh
